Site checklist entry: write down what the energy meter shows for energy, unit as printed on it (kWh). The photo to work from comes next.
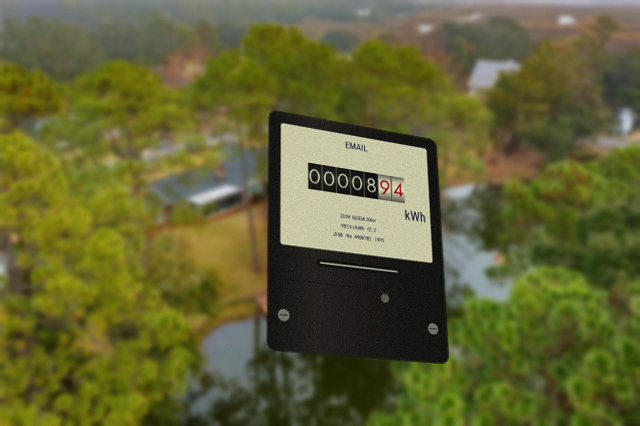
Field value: 8.94 kWh
